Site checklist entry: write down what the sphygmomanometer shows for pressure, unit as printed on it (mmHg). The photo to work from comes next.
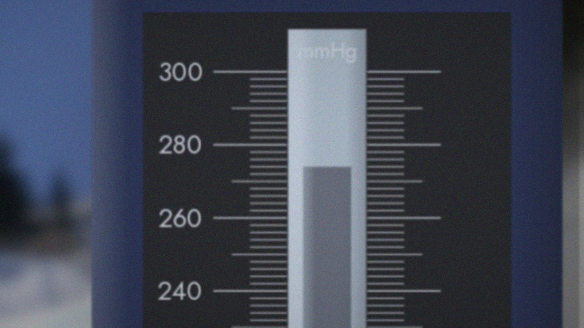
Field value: 274 mmHg
